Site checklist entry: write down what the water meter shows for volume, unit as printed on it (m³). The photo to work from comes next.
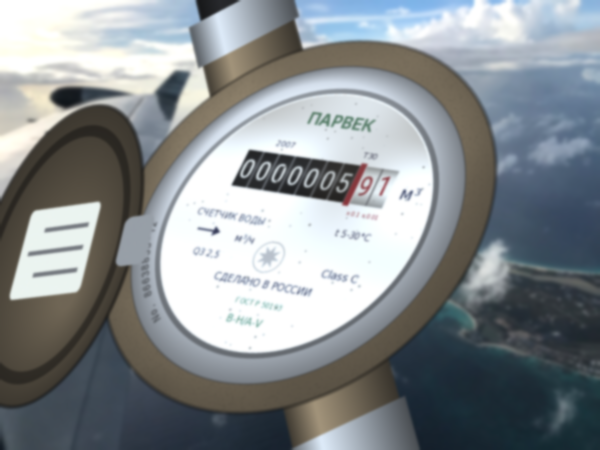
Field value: 5.91 m³
